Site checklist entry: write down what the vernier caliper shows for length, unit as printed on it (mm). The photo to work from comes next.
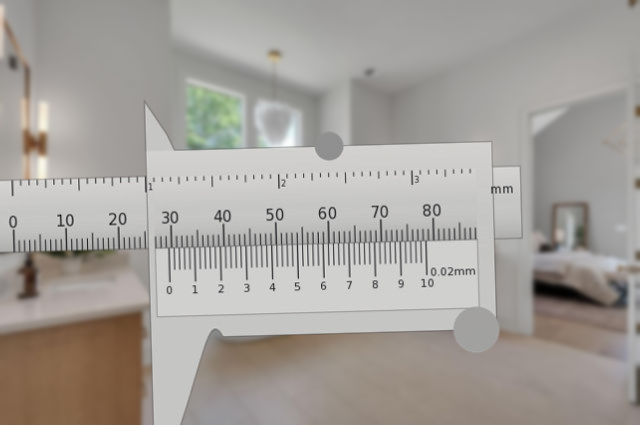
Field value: 29.5 mm
